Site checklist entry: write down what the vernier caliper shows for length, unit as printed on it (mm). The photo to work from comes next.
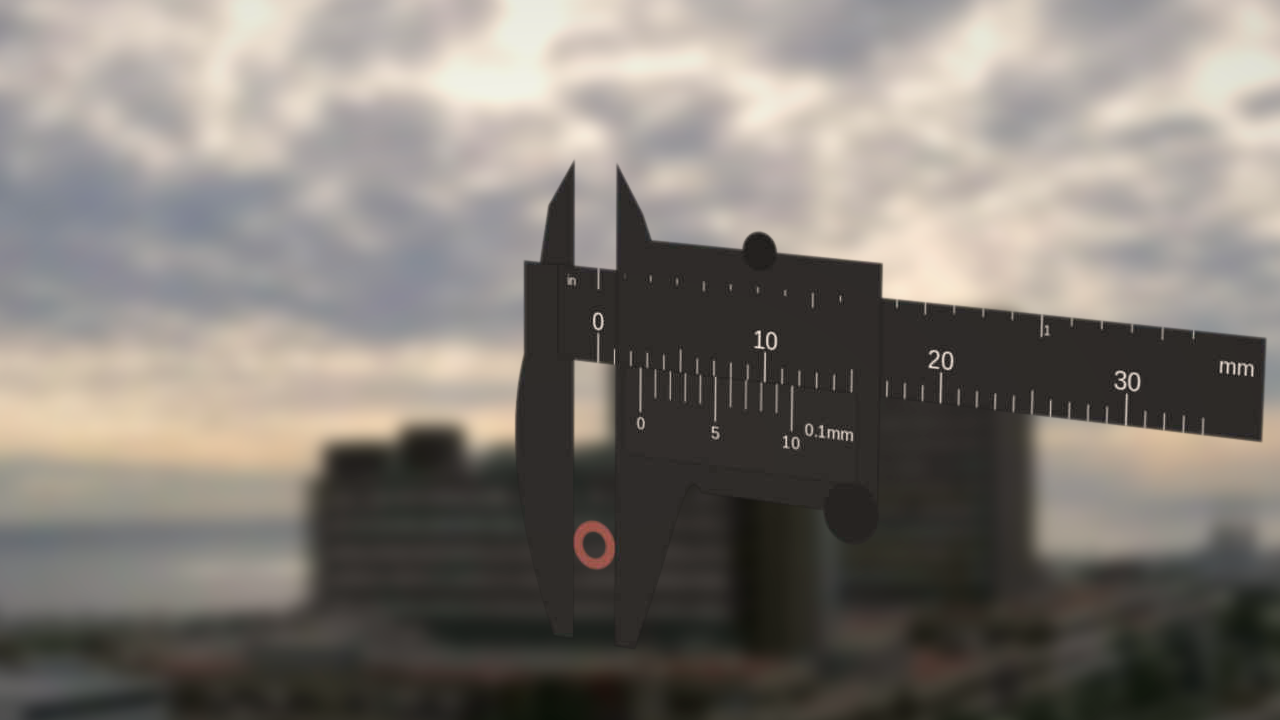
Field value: 2.6 mm
